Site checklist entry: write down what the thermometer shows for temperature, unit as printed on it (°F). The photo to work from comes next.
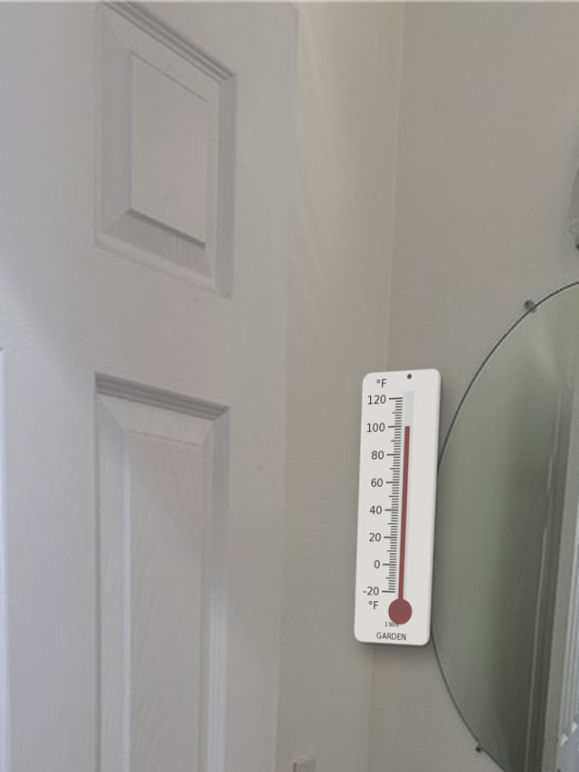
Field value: 100 °F
